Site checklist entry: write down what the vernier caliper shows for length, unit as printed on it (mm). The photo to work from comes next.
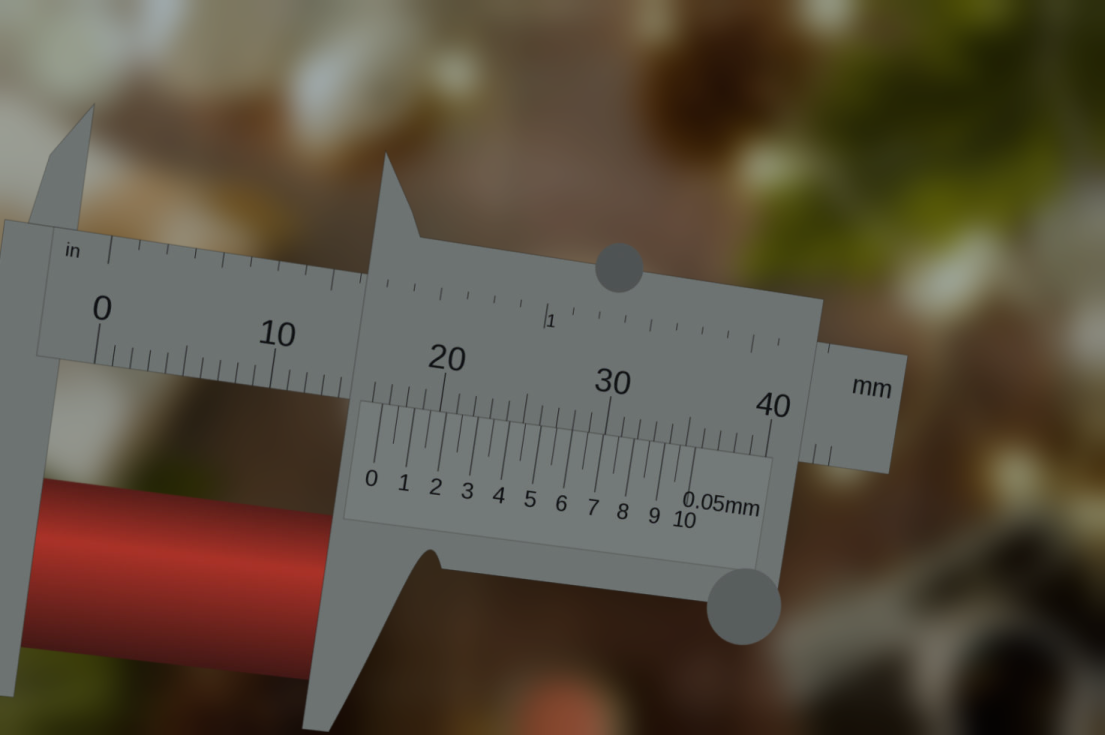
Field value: 16.6 mm
